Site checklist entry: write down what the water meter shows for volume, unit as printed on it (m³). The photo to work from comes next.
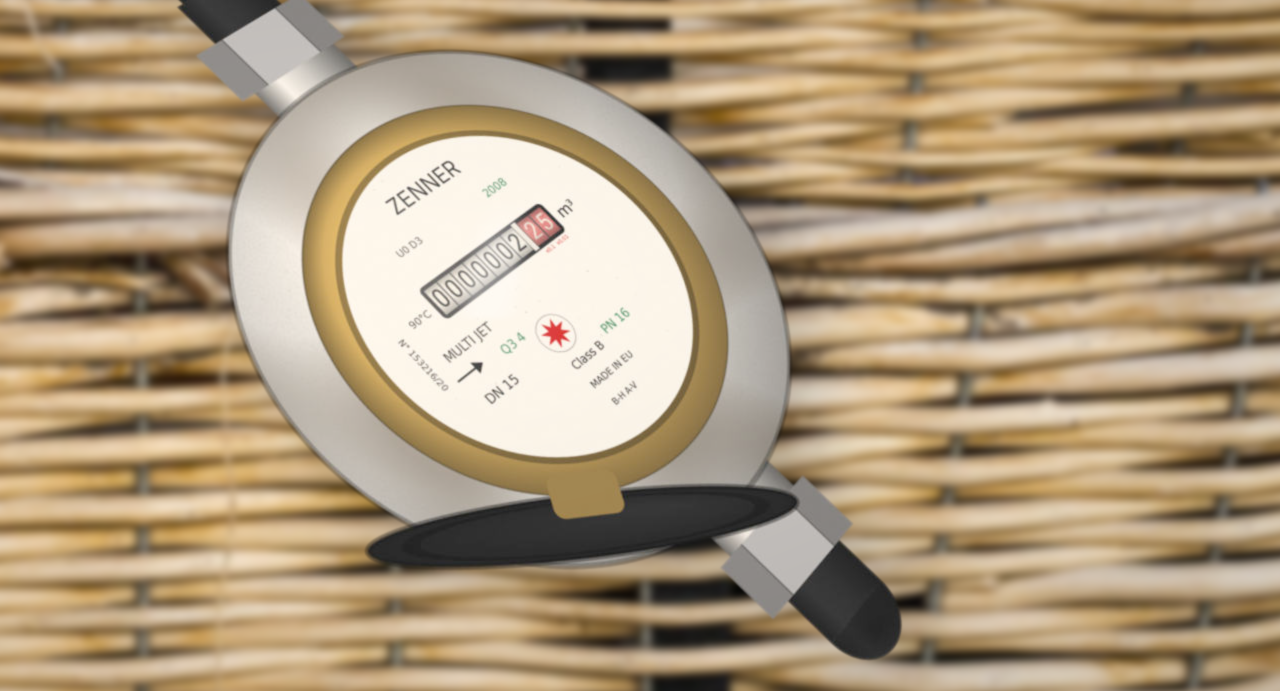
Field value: 2.25 m³
